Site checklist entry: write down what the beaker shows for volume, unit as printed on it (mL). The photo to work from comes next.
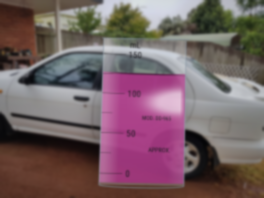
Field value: 125 mL
